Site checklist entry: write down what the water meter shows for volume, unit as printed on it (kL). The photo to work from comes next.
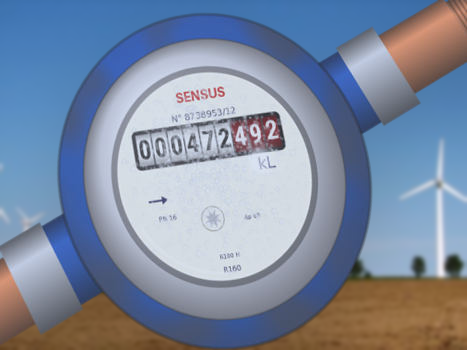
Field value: 472.492 kL
